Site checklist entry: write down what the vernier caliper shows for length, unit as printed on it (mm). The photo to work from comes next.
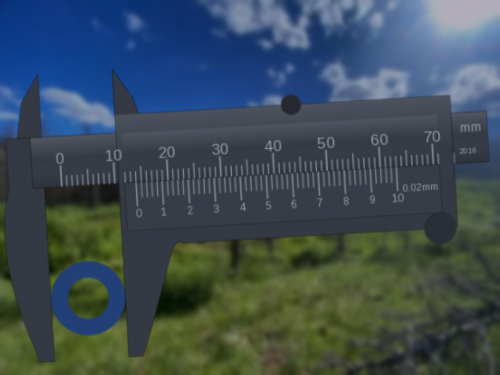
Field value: 14.0 mm
